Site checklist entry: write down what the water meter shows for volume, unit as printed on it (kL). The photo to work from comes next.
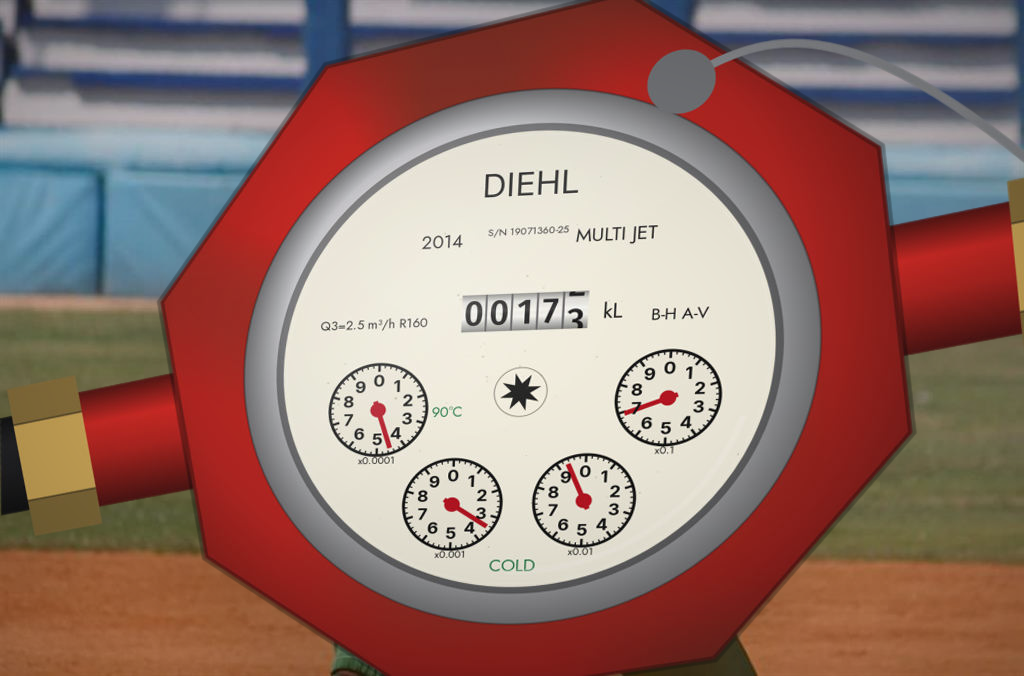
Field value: 172.6934 kL
